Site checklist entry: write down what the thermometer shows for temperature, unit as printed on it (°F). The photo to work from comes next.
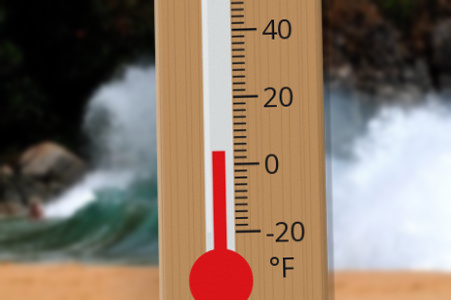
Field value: 4 °F
